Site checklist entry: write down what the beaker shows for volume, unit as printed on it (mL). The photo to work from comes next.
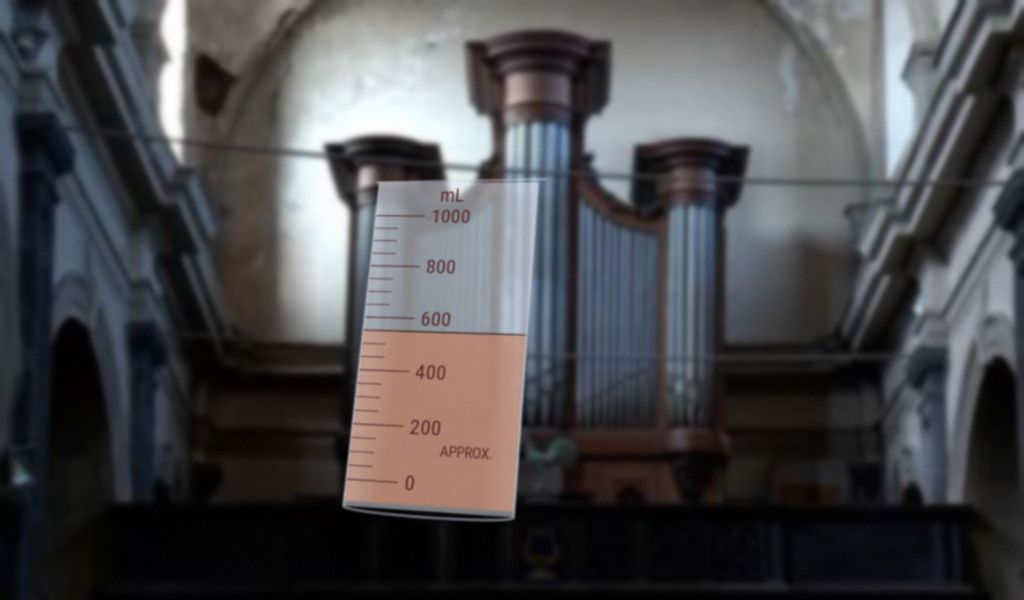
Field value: 550 mL
